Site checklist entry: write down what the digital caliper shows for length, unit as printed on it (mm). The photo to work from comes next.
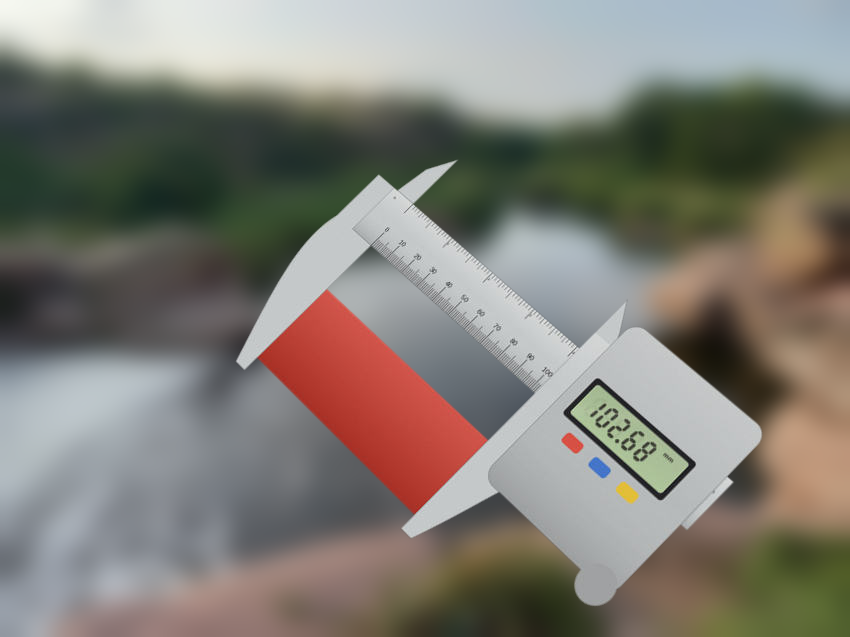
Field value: 102.68 mm
